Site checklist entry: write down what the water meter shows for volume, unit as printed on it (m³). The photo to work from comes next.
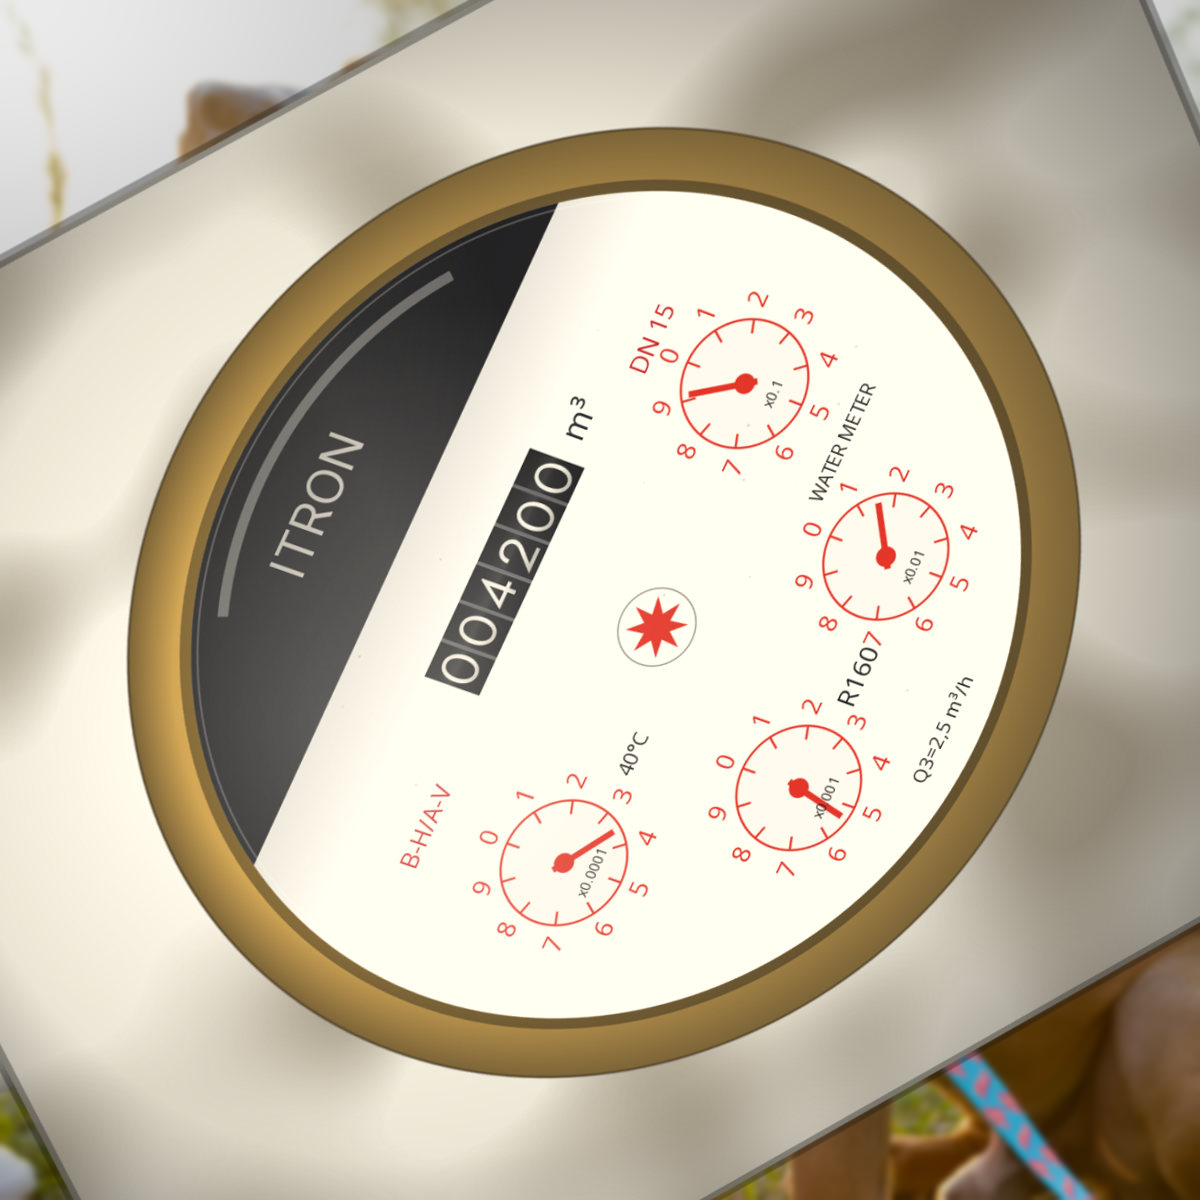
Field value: 4199.9153 m³
